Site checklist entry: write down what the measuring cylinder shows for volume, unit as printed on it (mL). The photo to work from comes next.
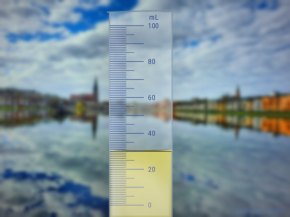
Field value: 30 mL
